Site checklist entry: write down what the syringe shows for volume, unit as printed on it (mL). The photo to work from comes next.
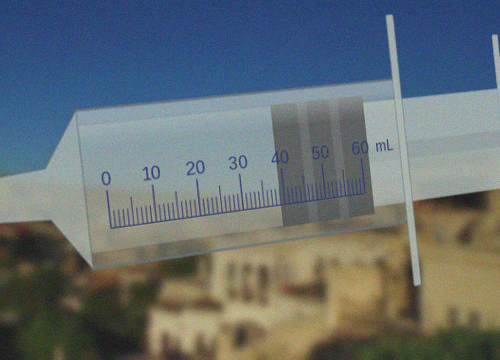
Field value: 39 mL
